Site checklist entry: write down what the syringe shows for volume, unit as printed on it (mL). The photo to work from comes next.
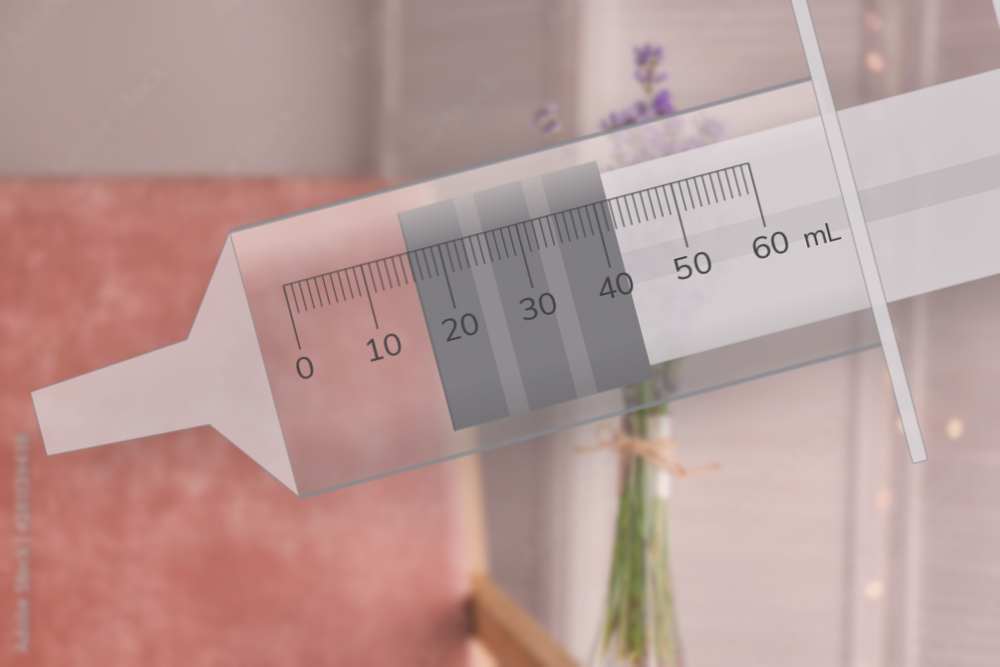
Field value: 16 mL
